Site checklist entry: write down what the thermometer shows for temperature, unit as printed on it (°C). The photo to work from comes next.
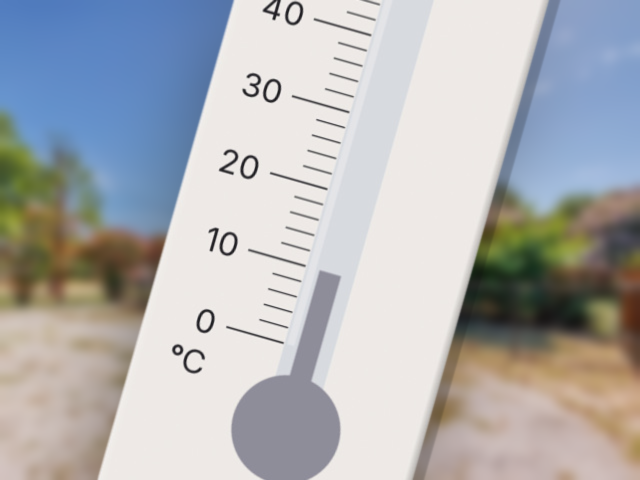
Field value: 10 °C
